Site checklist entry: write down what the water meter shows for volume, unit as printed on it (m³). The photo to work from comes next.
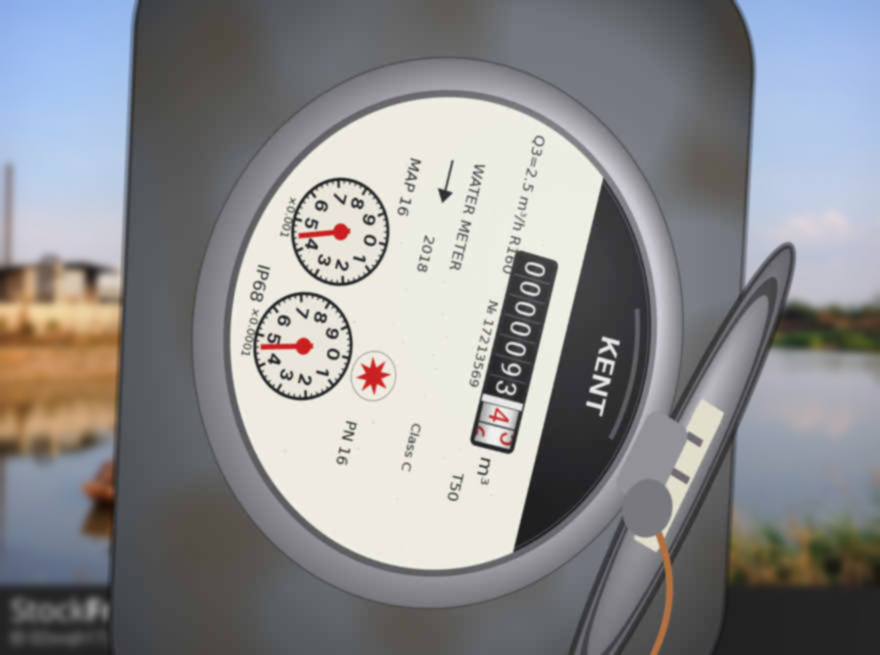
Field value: 93.4544 m³
